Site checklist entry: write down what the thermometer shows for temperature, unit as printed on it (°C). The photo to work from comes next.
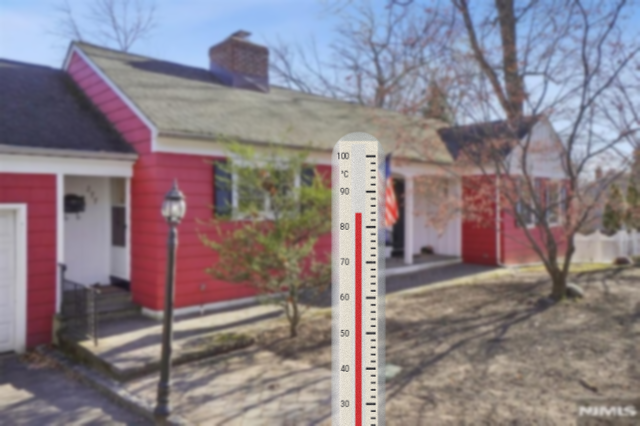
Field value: 84 °C
